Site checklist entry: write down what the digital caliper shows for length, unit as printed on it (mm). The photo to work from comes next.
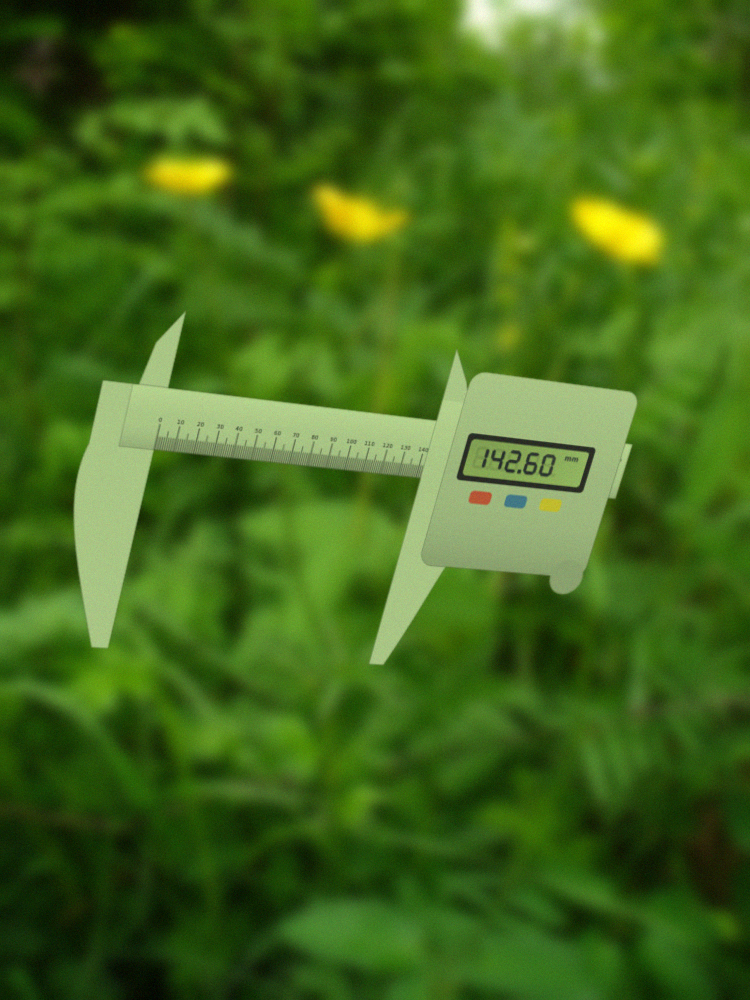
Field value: 142.60 mm
